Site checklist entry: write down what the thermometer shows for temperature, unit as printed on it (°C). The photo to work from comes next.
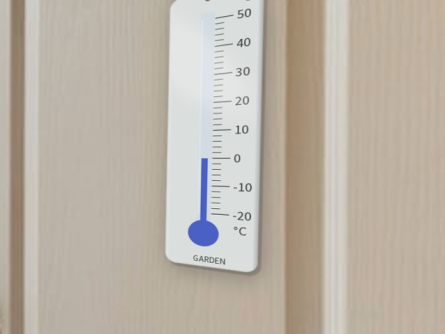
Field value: 0 °C
